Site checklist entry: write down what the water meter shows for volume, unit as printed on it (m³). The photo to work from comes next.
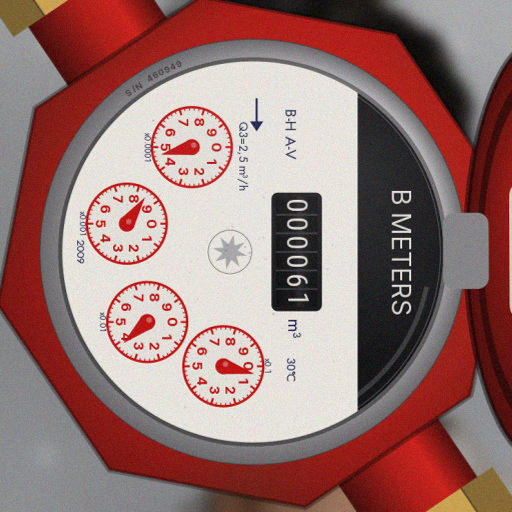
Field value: 61.0384 m³
